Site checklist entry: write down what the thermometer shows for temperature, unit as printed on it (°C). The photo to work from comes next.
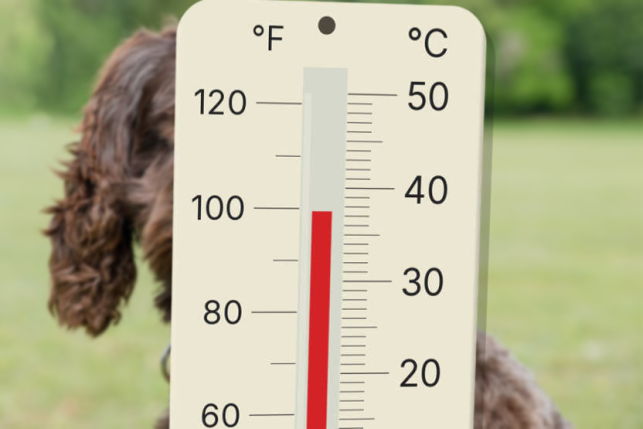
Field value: 37.5 °C
